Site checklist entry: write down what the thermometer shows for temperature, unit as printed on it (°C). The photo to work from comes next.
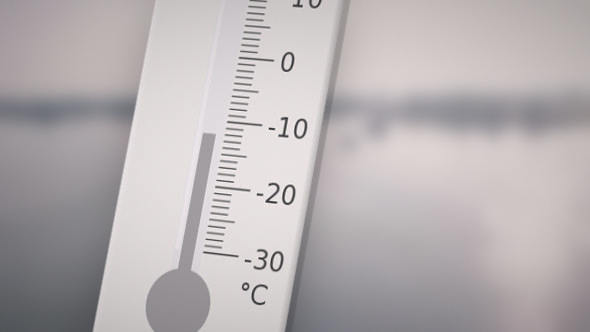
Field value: -12 °C
